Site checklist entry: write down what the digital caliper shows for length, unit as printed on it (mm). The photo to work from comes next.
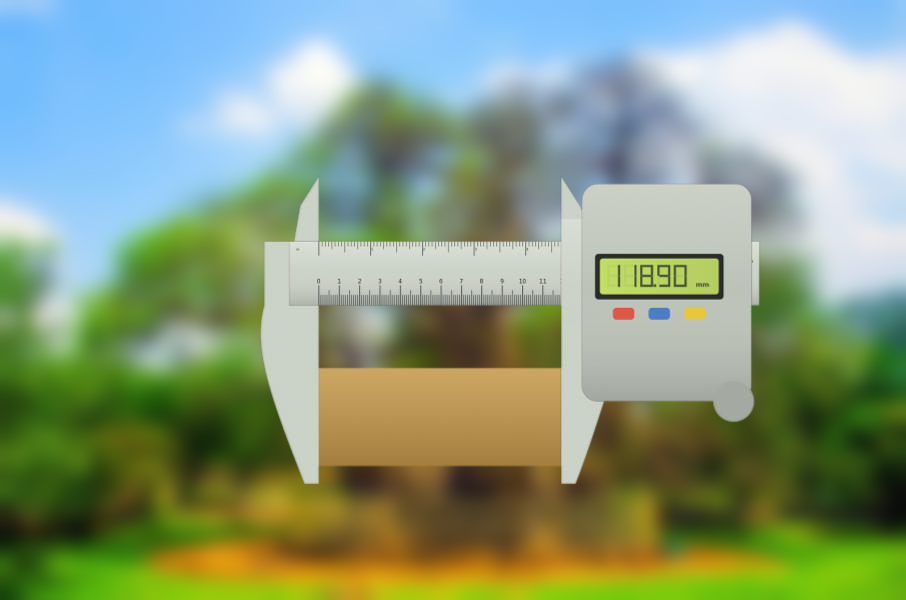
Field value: 118.90 mm
